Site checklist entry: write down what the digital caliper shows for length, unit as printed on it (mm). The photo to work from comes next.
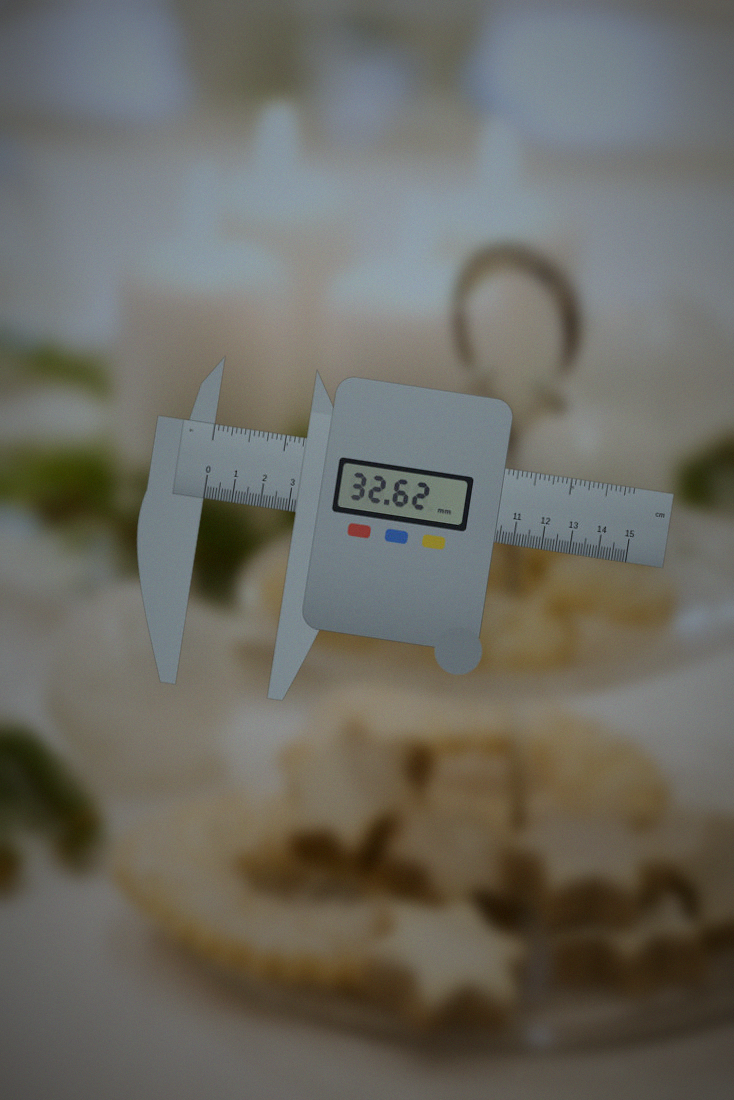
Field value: 32.62 mm
